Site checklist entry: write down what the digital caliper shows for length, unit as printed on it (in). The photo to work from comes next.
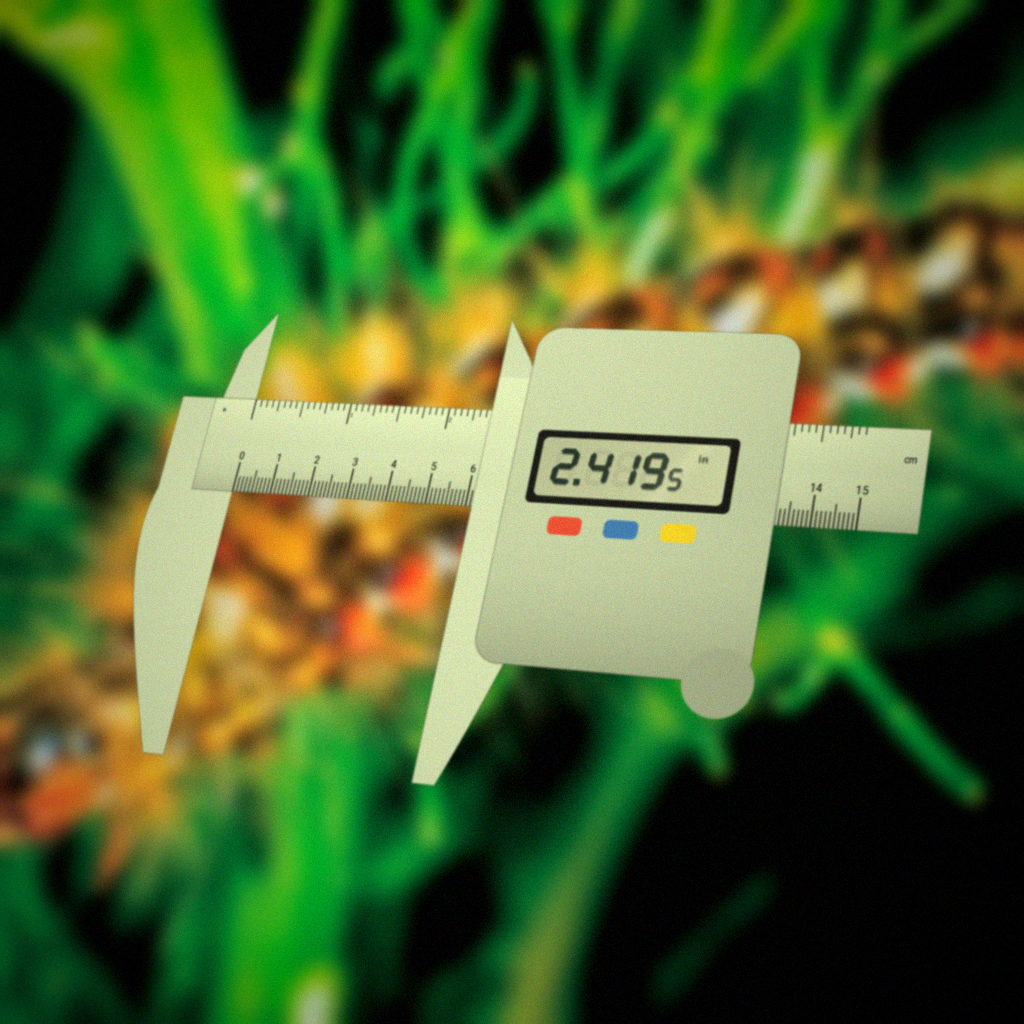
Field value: 2.4195 in
